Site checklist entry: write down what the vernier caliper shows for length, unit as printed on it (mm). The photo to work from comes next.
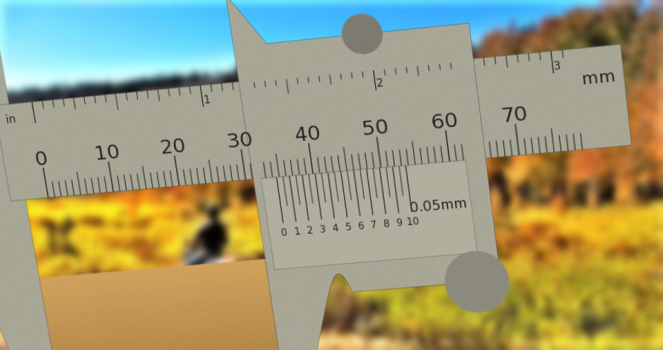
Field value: 34.6 mm
